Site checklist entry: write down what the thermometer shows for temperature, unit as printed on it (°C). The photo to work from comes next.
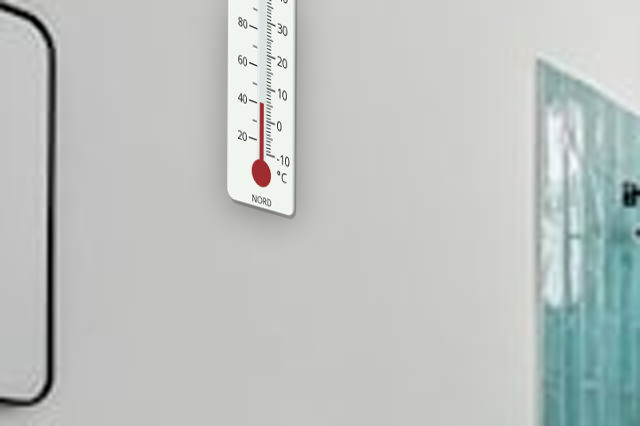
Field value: 5 °C
